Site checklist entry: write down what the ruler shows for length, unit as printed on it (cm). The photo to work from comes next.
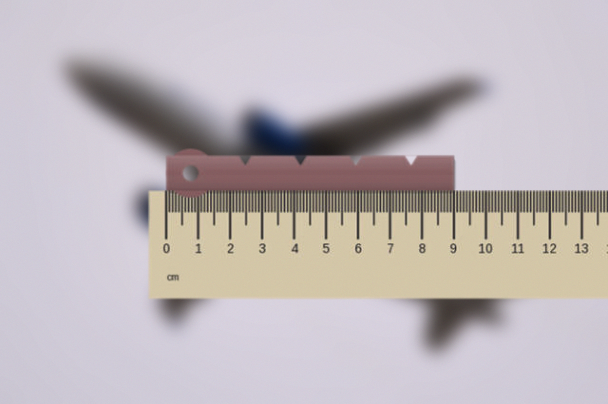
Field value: 9 cm
